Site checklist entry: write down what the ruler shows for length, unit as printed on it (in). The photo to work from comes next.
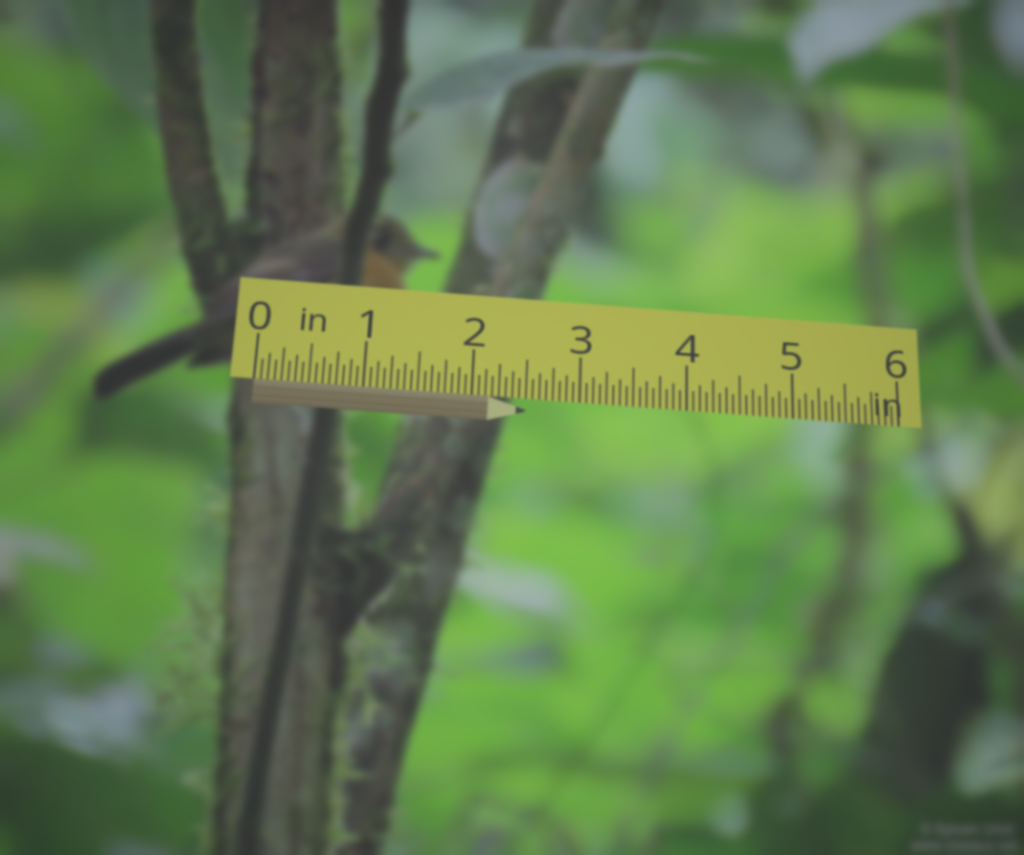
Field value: 2.5 in
